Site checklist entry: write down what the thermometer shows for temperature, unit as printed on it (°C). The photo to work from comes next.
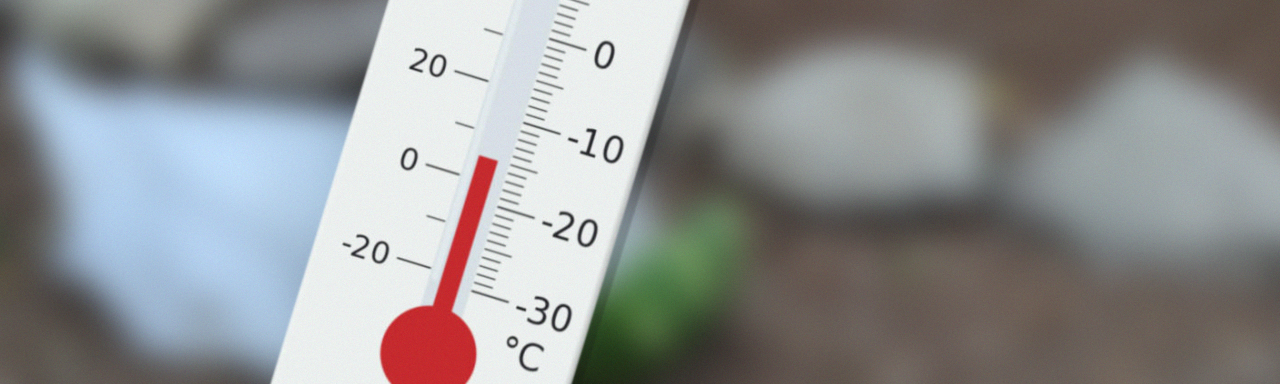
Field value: -15 °C
